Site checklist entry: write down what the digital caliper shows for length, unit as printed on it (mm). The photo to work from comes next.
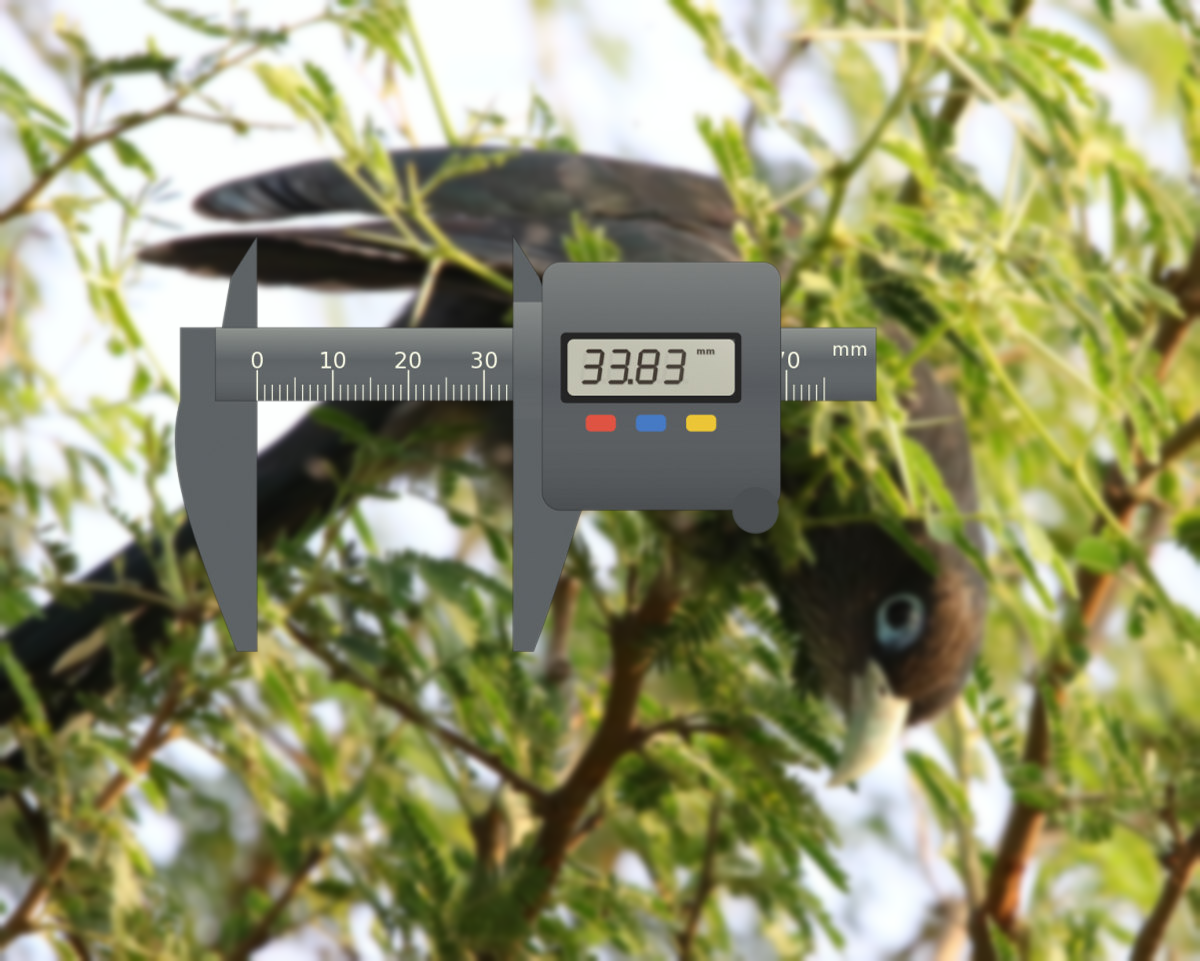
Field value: 33.83 mm
